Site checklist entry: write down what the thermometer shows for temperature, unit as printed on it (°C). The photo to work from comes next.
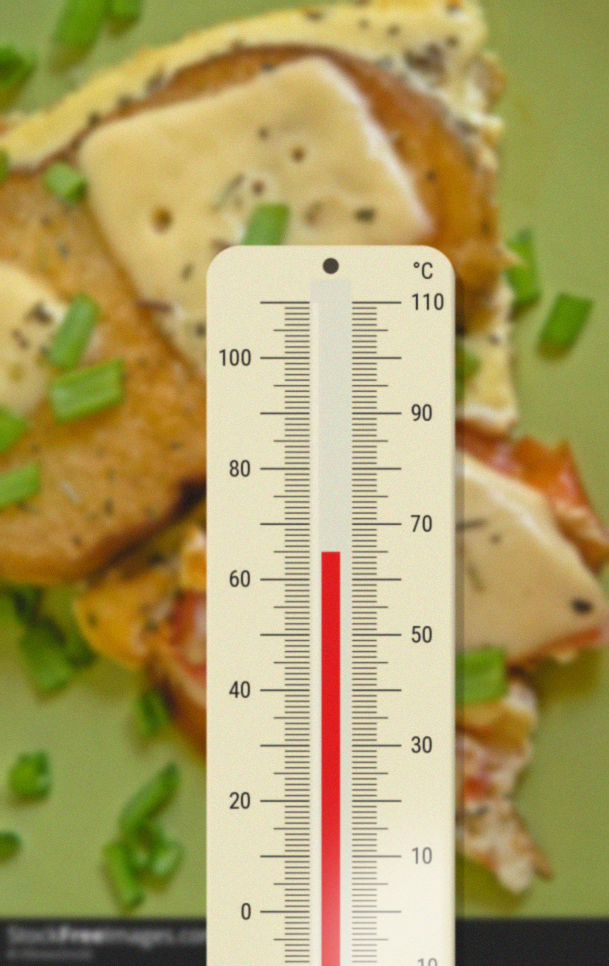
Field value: 65 °C
